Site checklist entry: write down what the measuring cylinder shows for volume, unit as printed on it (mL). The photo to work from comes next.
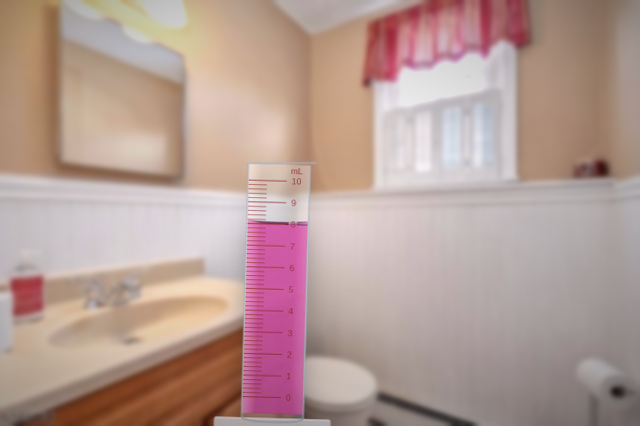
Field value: 8 mL
